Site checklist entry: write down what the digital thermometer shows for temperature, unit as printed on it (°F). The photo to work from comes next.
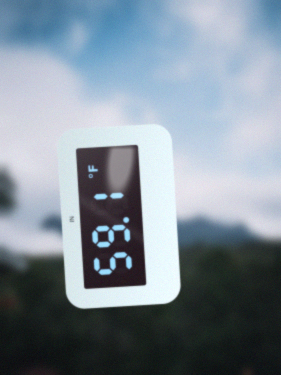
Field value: 59.1 °F
